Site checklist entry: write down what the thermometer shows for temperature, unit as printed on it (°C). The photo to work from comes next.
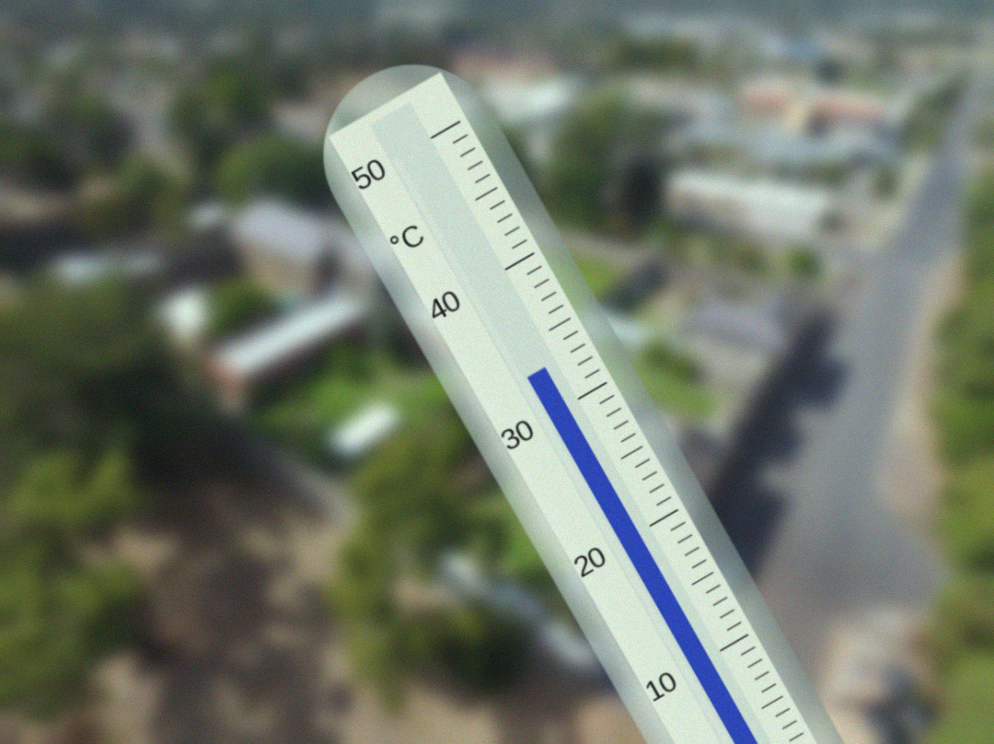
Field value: 33 °C
